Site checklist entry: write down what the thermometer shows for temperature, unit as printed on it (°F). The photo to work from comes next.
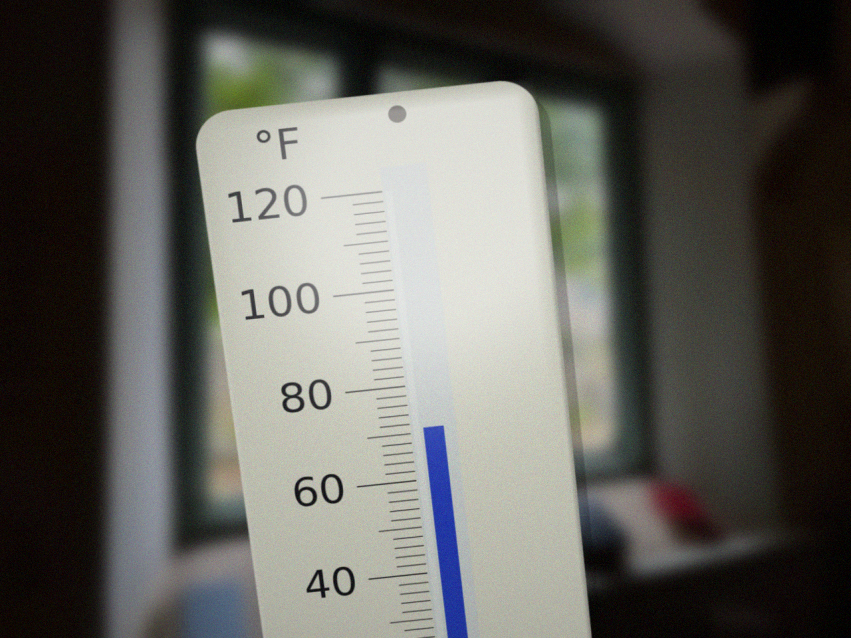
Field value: 71 °F
